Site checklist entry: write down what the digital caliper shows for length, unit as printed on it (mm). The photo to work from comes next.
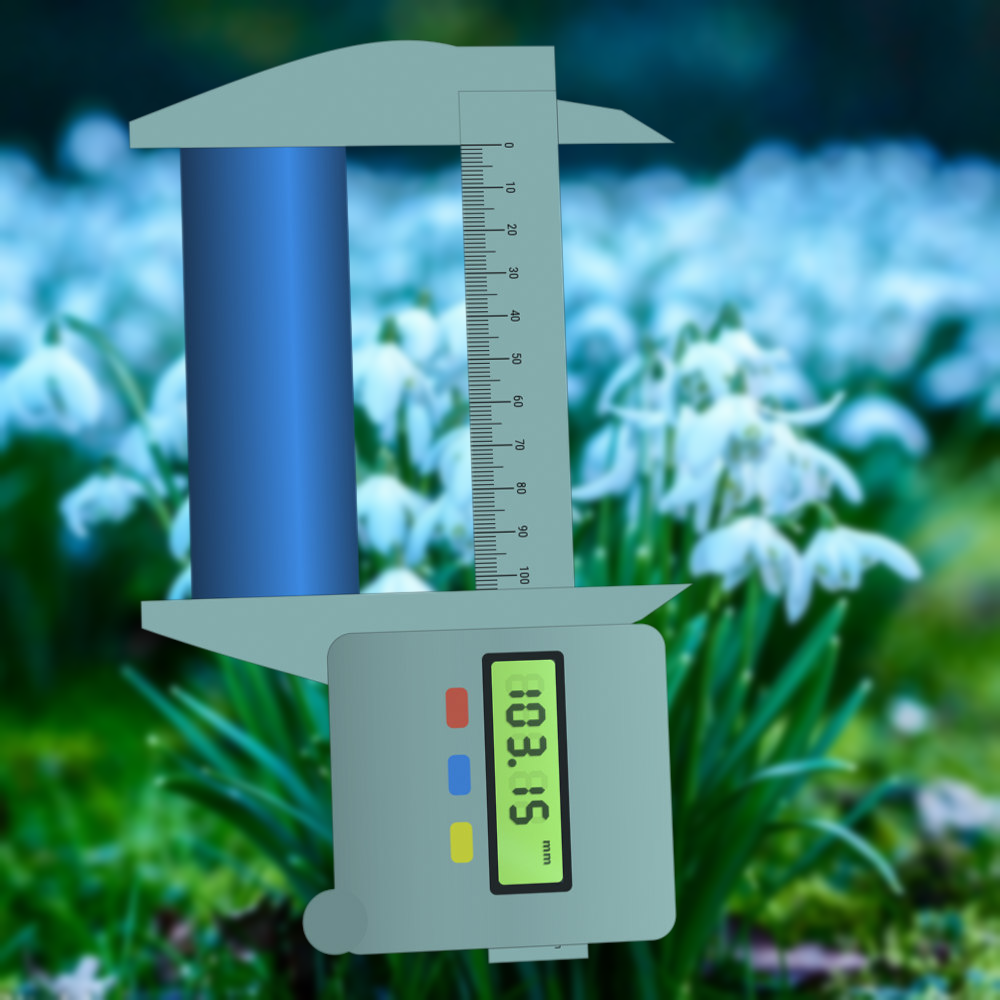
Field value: 103.15 mm
